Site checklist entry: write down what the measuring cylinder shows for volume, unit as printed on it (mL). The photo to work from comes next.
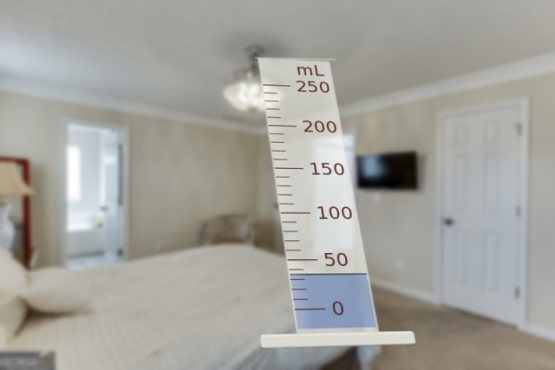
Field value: 35 mL
